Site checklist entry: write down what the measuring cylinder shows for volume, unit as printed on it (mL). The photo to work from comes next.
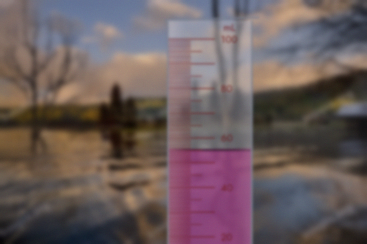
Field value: 55 mL
